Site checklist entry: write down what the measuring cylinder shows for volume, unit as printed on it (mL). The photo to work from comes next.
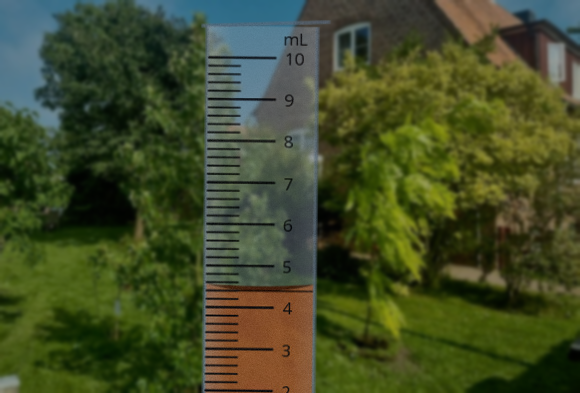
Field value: 4.4 mL
